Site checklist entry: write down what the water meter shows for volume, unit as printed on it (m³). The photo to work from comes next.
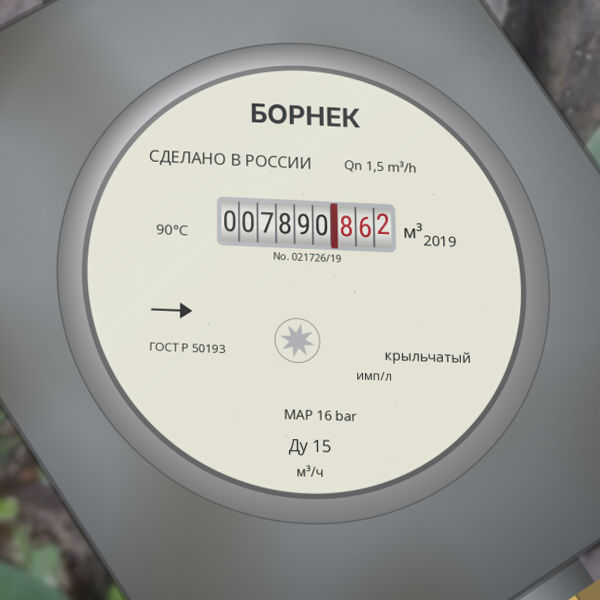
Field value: 7890.862 m³
